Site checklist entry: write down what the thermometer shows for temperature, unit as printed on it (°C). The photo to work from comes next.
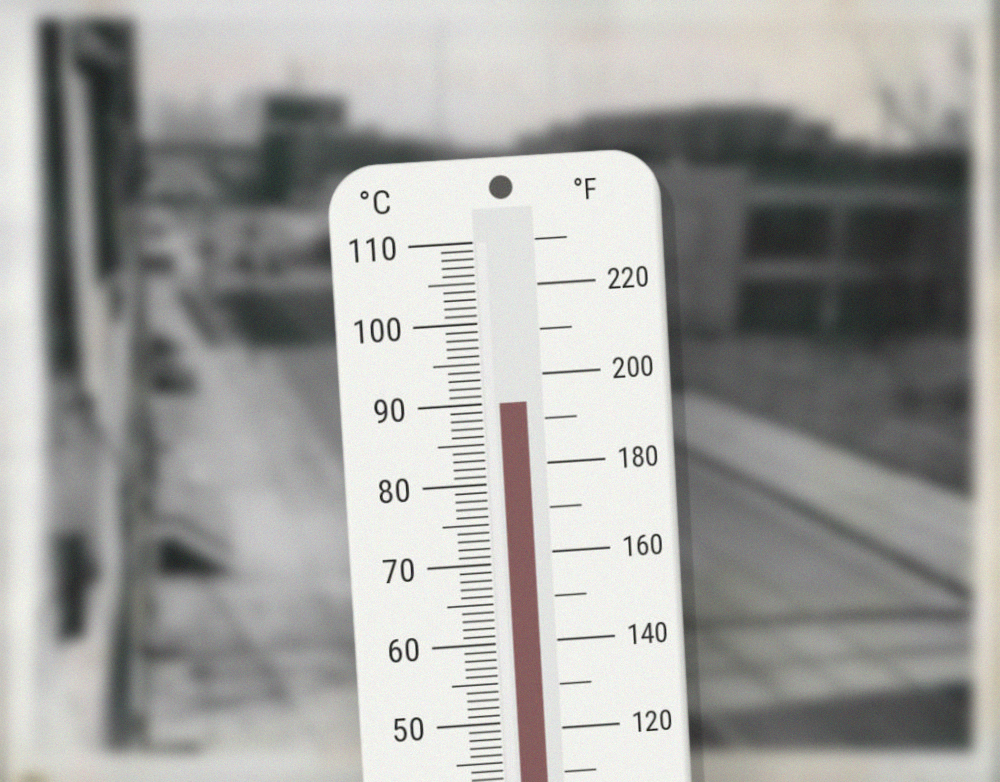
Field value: 90 °C
